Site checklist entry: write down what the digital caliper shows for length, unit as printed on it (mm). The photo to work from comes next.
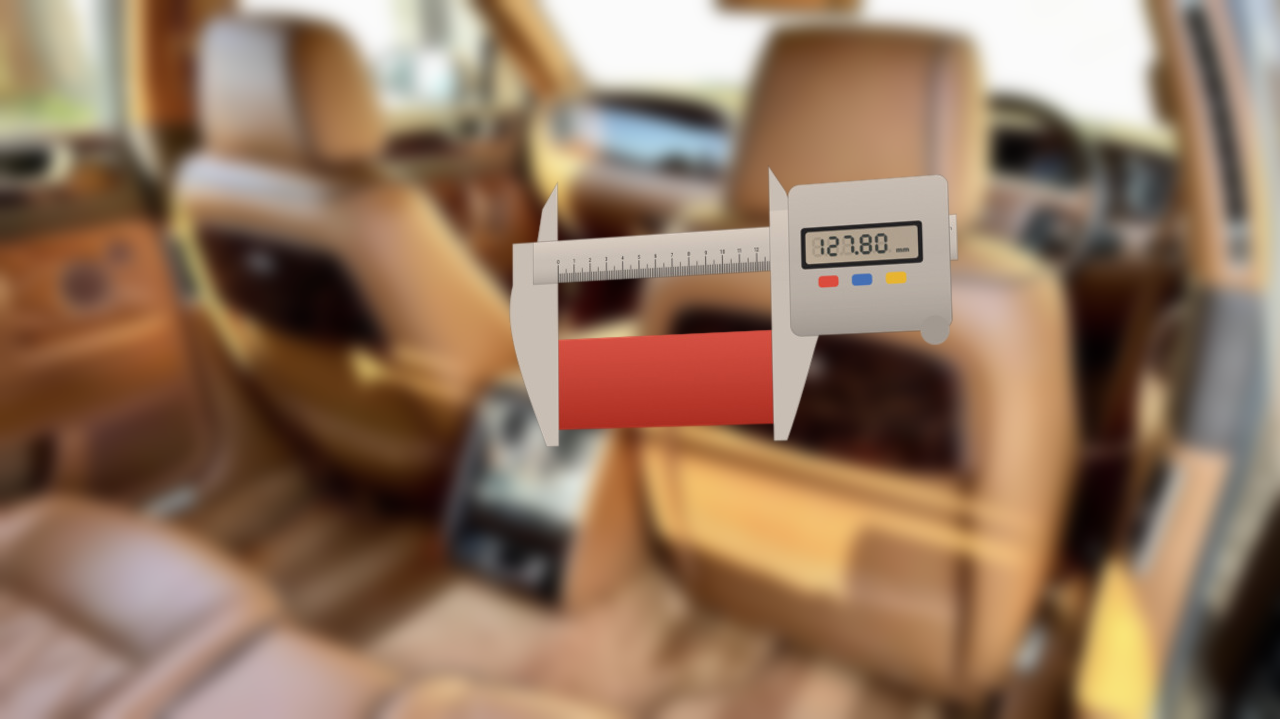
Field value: 127.80 mm
